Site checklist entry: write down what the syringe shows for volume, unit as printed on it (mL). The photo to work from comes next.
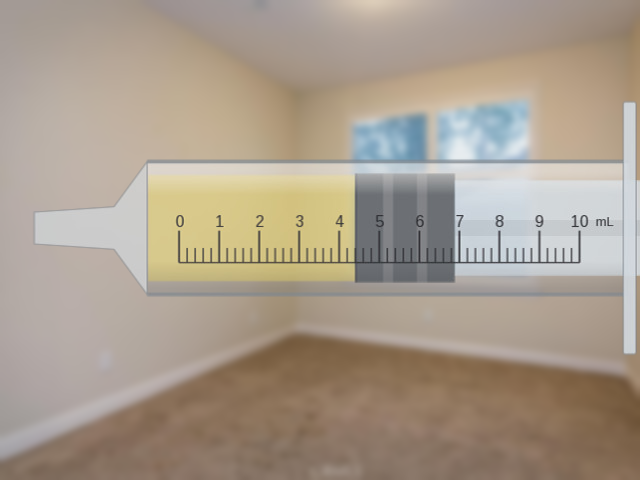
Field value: 4.4 mL
